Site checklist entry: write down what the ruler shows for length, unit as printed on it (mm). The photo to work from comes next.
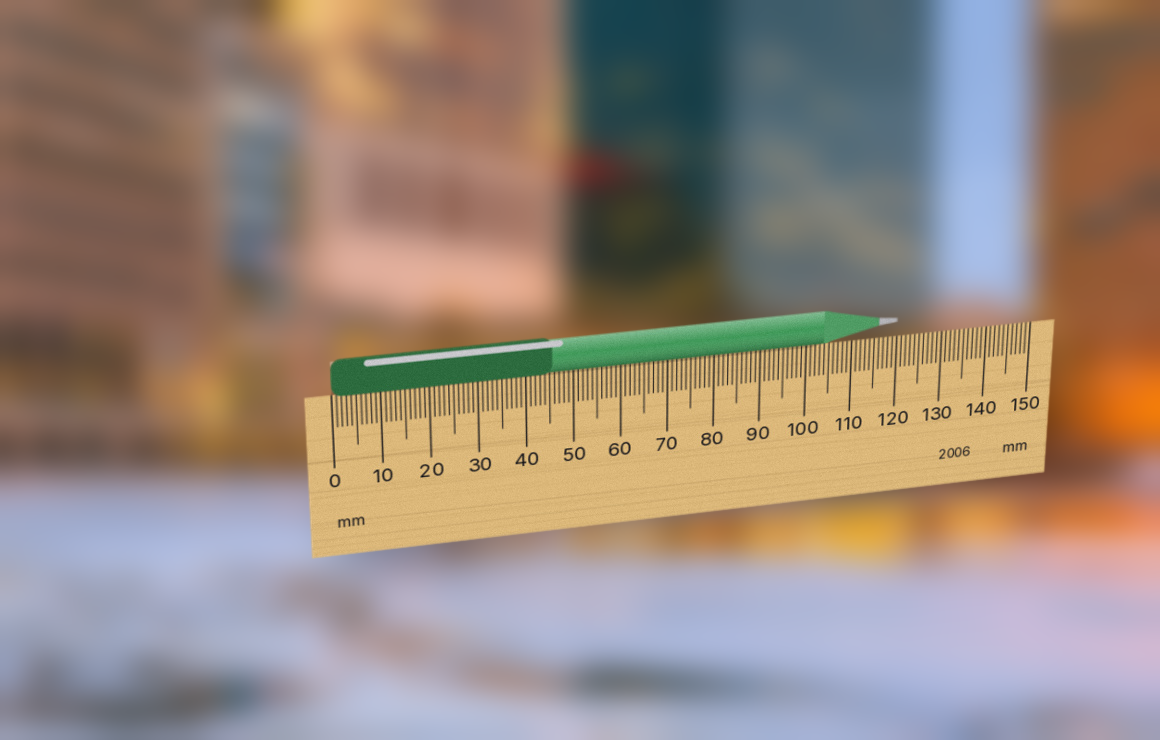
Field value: 120 mm
